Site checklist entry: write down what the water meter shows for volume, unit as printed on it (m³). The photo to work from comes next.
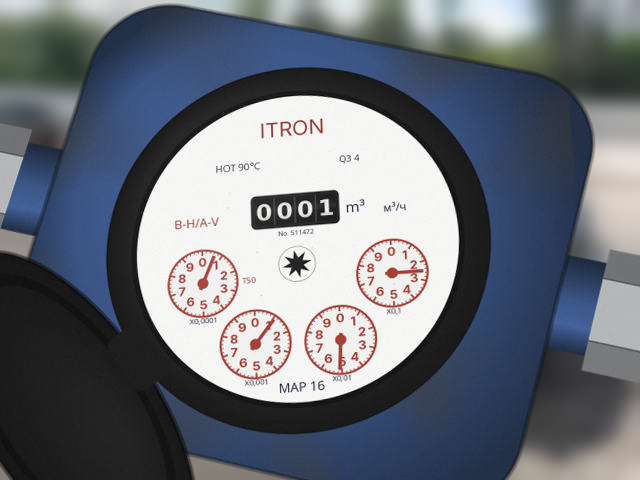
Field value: 1.2510 m³
